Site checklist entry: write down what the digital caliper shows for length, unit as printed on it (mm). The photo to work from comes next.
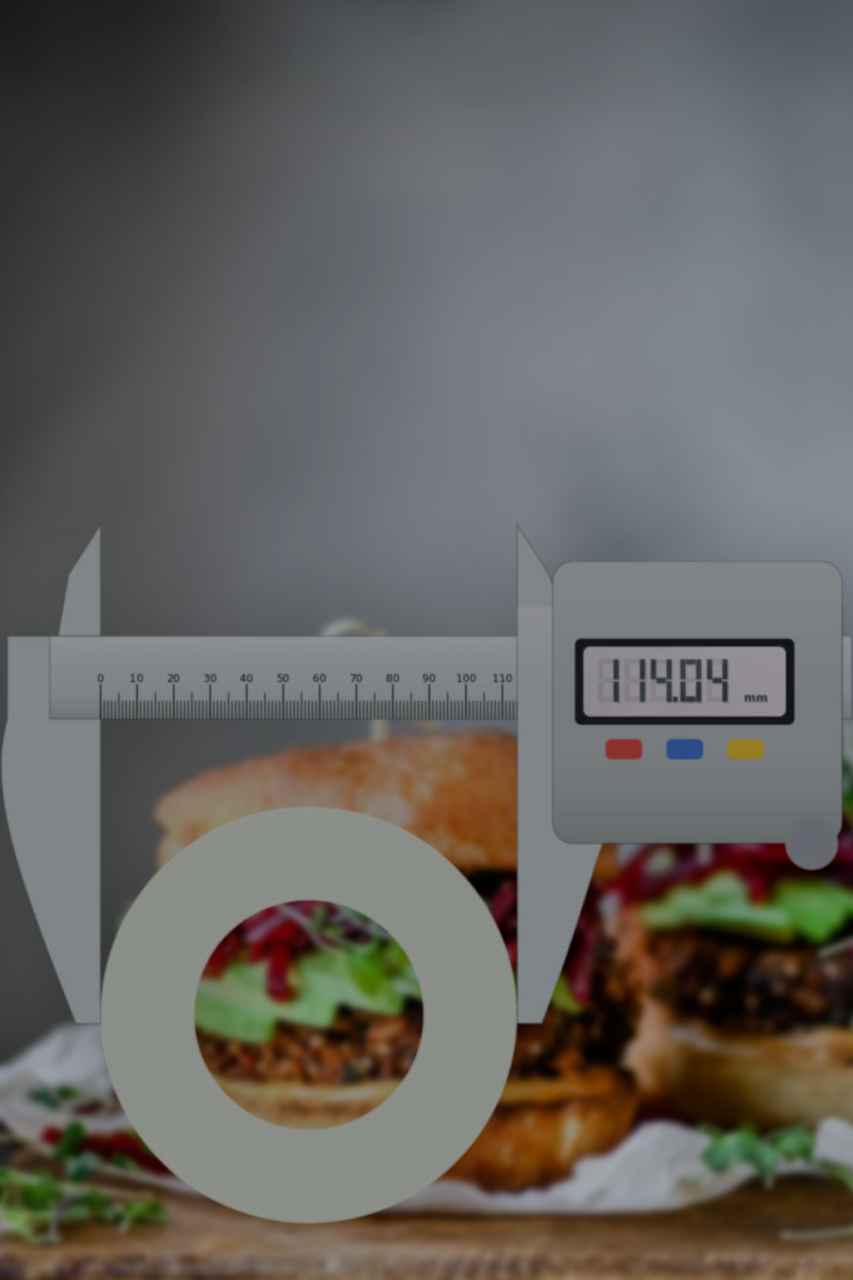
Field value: 114.04 mm
